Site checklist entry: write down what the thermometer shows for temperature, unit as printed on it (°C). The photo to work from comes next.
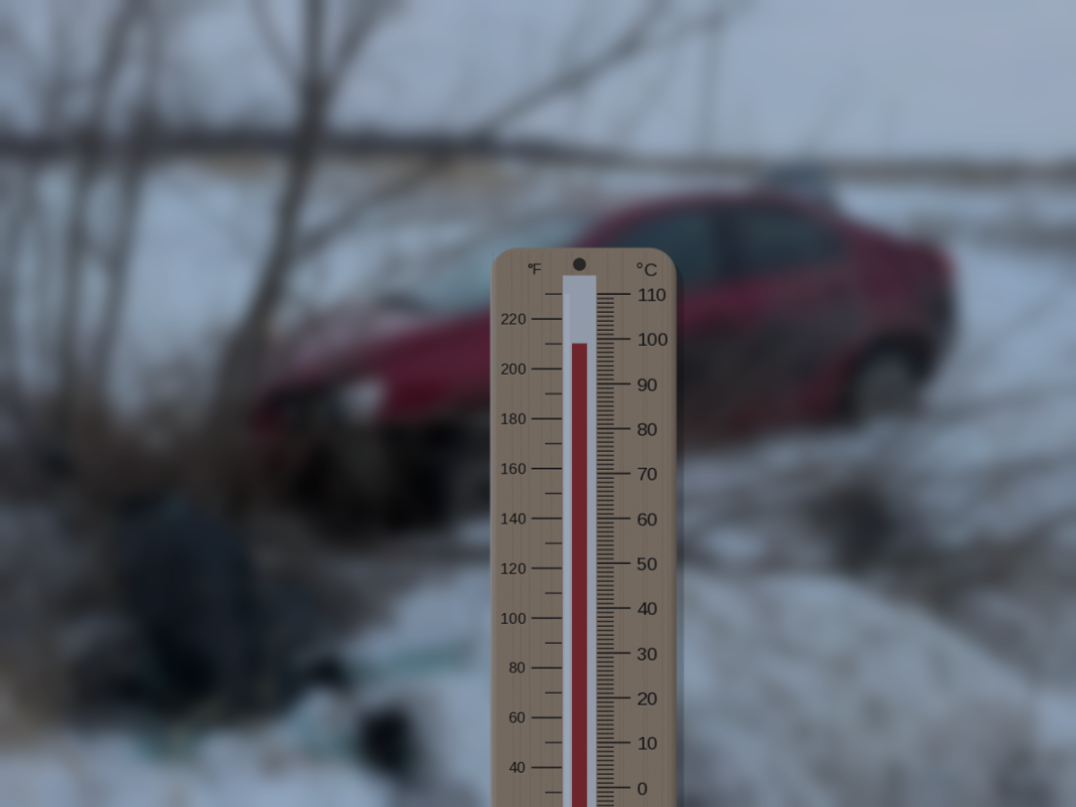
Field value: 99 °C
